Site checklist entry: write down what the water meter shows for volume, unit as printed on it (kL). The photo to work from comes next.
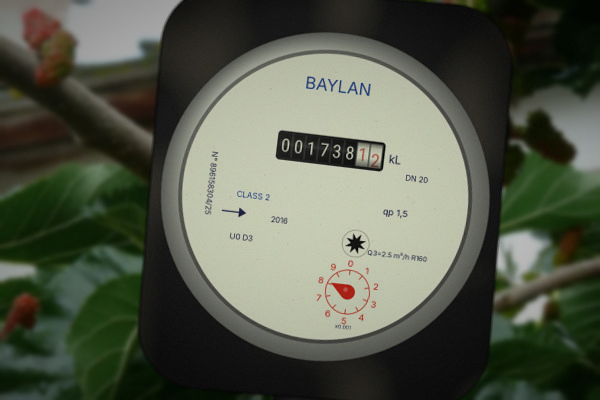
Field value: 1738.118 kL
